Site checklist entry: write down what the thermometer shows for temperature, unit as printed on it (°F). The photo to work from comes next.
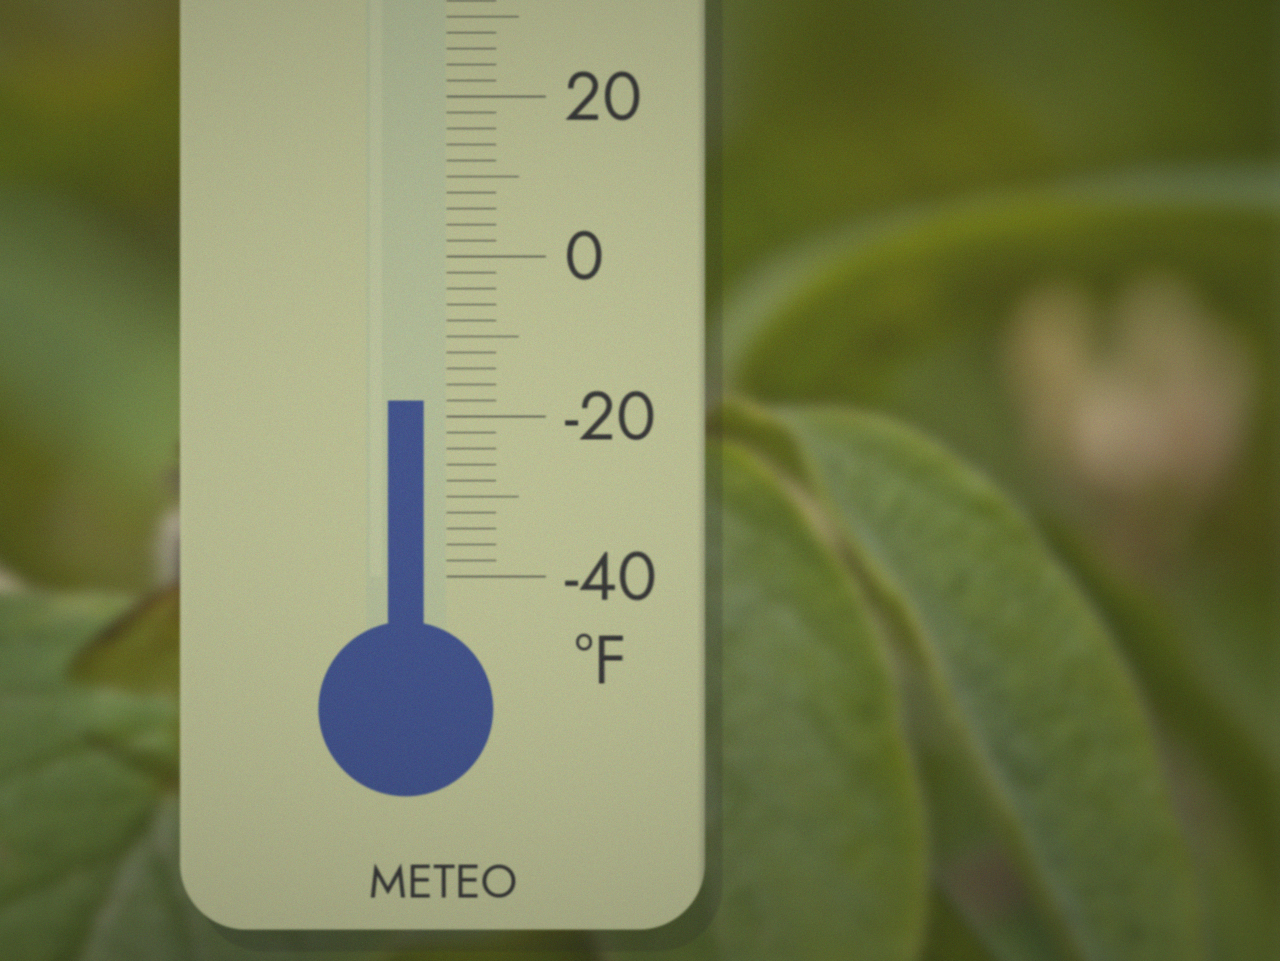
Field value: -18 °F
